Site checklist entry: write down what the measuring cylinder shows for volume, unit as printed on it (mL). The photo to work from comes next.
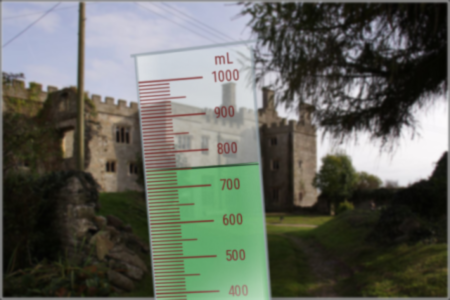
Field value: 750 mL
